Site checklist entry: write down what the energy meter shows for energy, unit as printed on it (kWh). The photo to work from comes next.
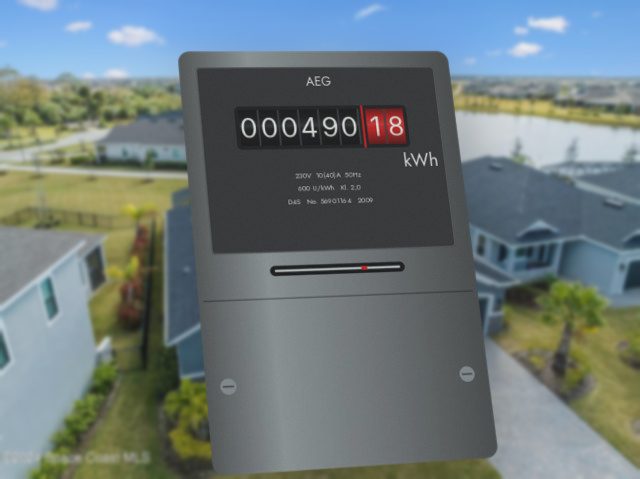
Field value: 490.18 kWh
